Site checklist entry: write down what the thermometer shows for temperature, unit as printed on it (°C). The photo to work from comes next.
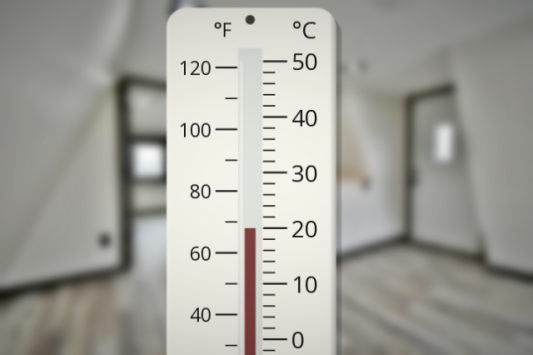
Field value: 20 °C
